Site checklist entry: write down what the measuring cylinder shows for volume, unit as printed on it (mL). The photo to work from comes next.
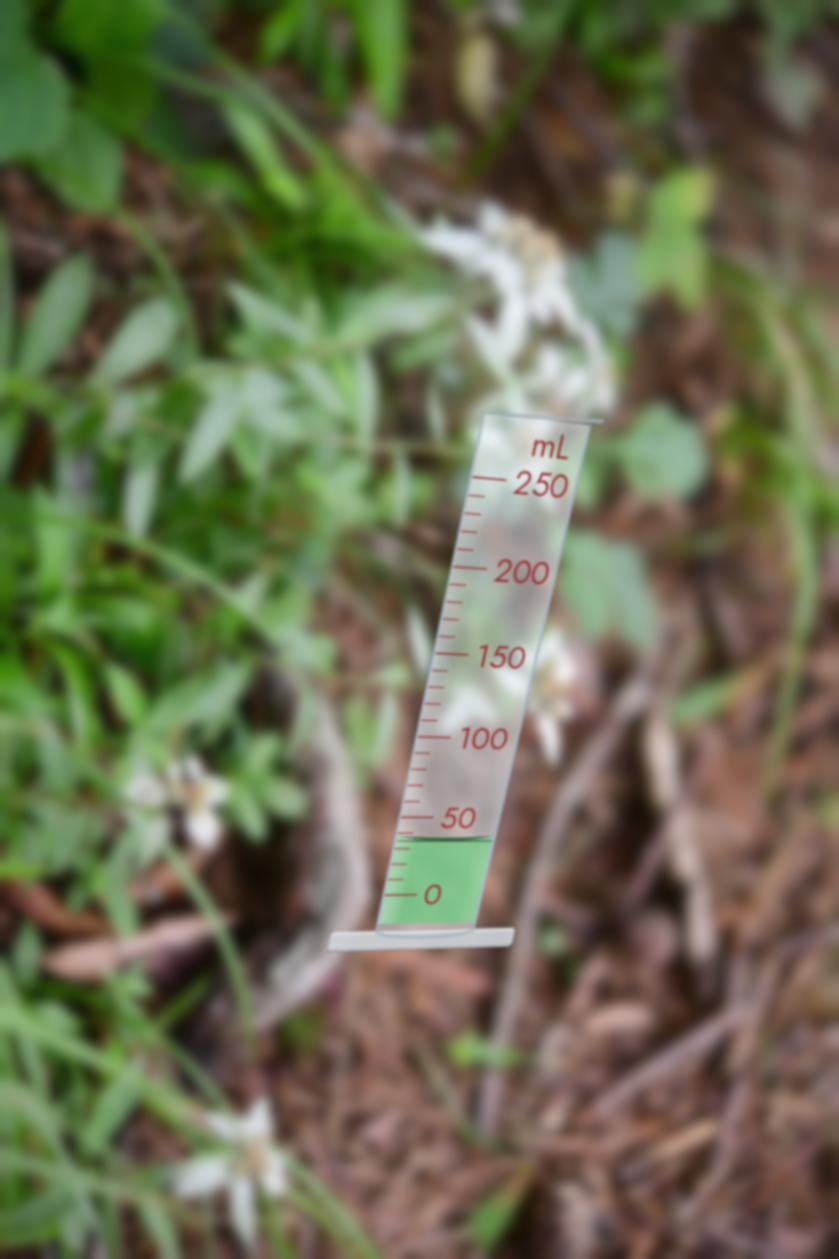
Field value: 35 mL
